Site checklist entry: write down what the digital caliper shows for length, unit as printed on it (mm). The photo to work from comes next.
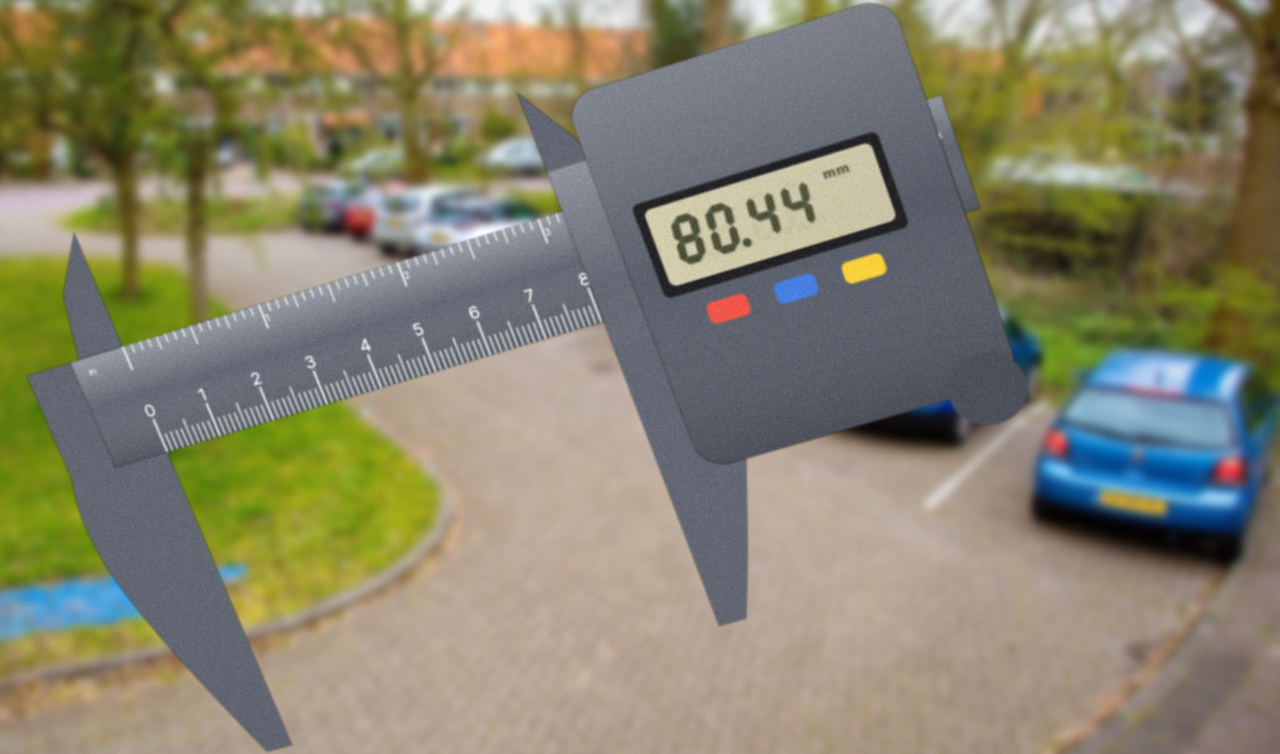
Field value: 80.44 mm
